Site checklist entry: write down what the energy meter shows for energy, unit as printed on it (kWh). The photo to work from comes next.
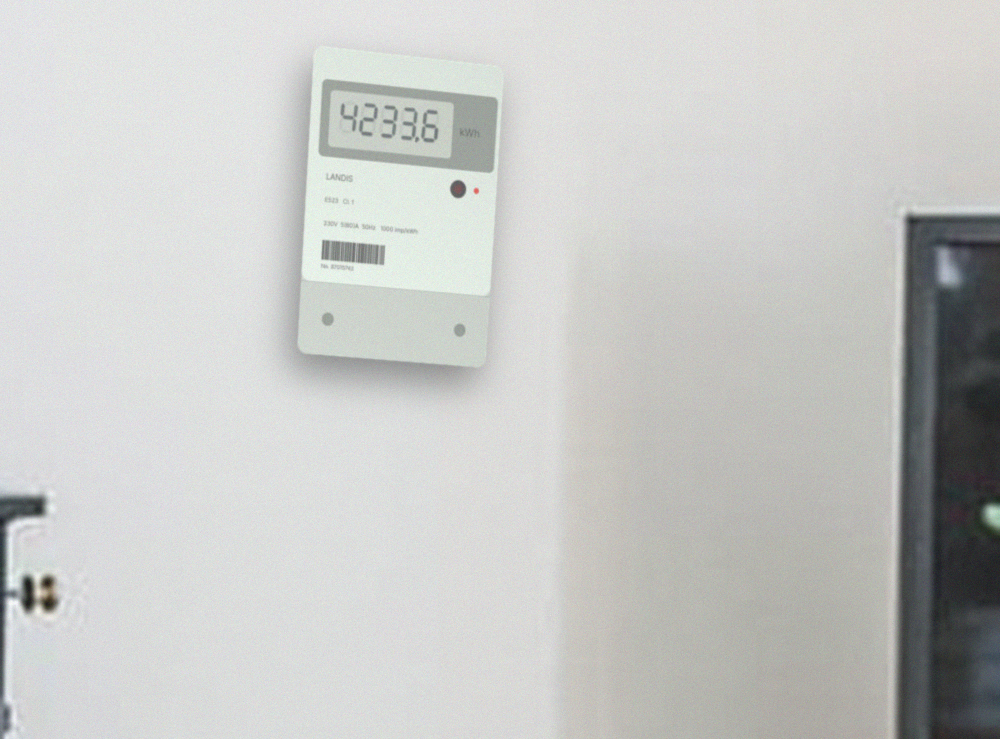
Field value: 4233.6 kWh
